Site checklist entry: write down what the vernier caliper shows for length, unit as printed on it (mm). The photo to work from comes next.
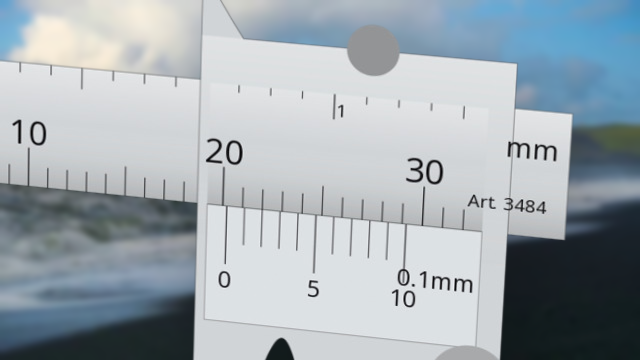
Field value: 20.2 mm
